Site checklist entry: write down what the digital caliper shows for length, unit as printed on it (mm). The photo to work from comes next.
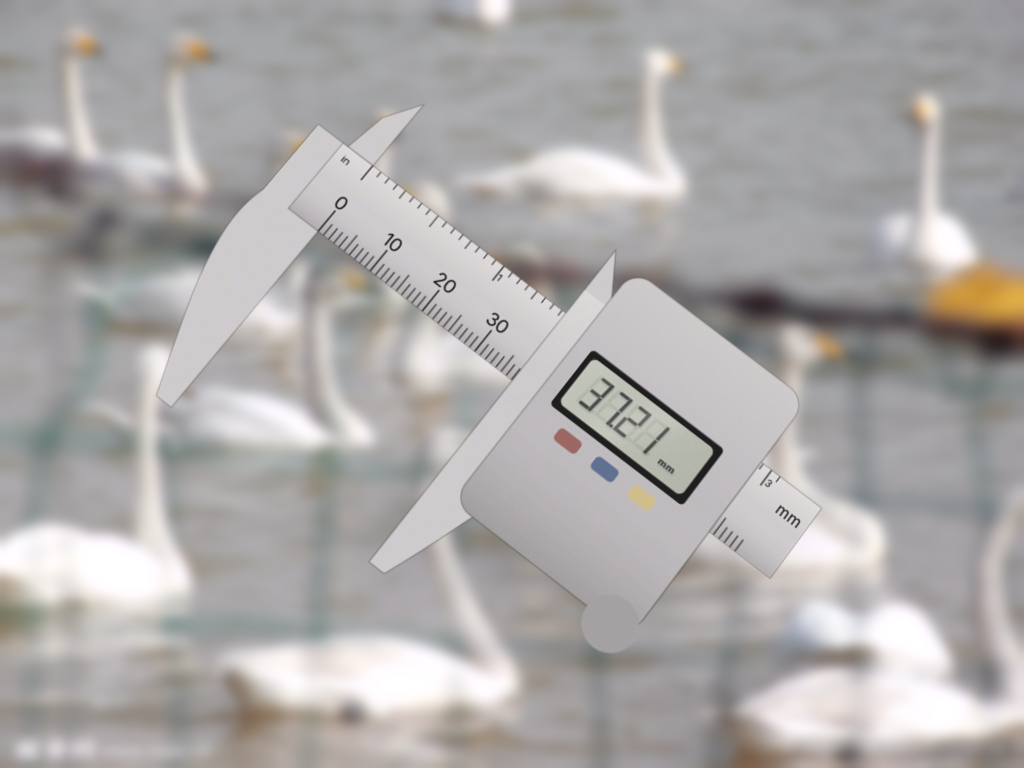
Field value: 37.21 mm
